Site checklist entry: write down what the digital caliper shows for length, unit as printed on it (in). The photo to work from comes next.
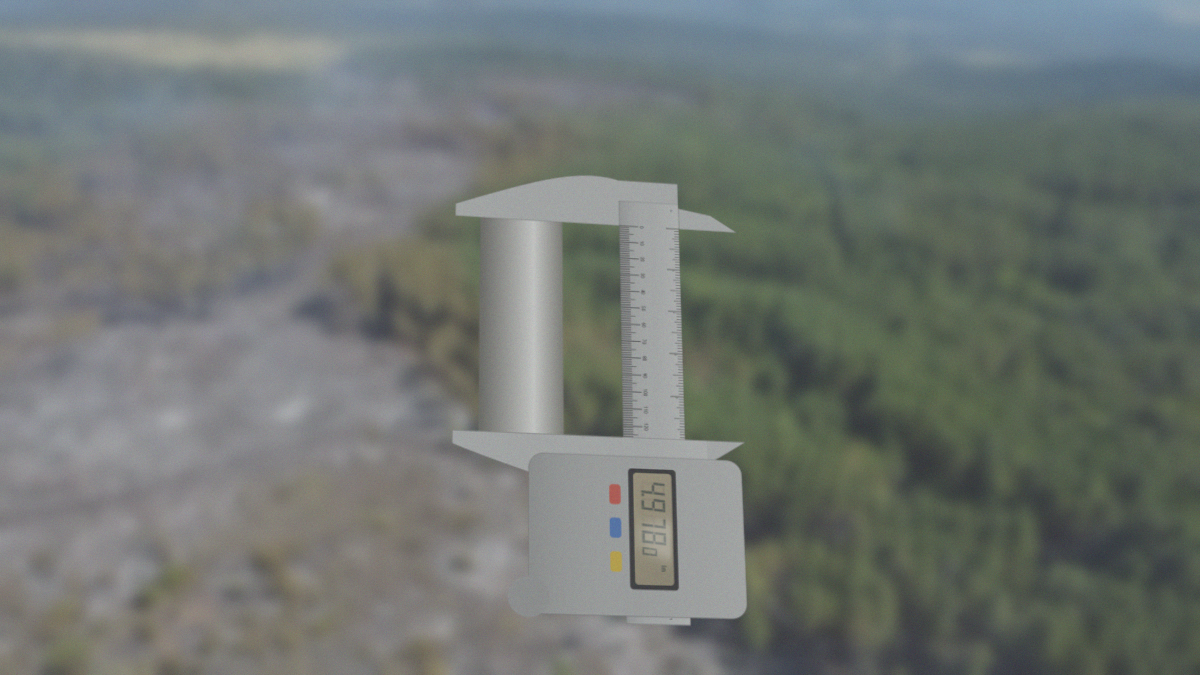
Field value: 4.9780 in
